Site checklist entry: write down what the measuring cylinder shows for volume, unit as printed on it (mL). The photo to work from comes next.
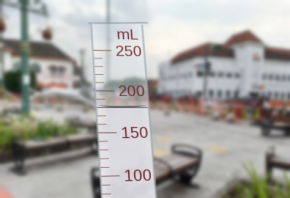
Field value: 180 mL
